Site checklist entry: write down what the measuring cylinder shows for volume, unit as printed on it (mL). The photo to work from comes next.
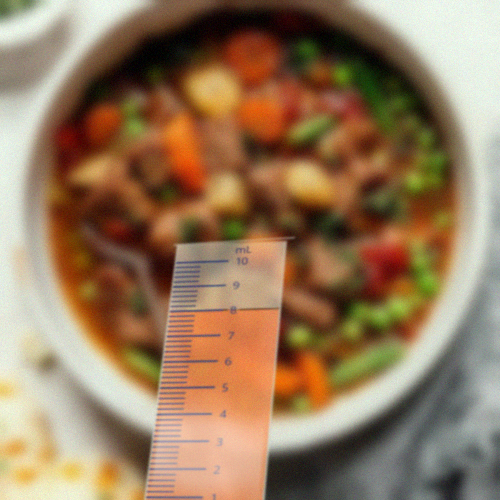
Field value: 8 mL
